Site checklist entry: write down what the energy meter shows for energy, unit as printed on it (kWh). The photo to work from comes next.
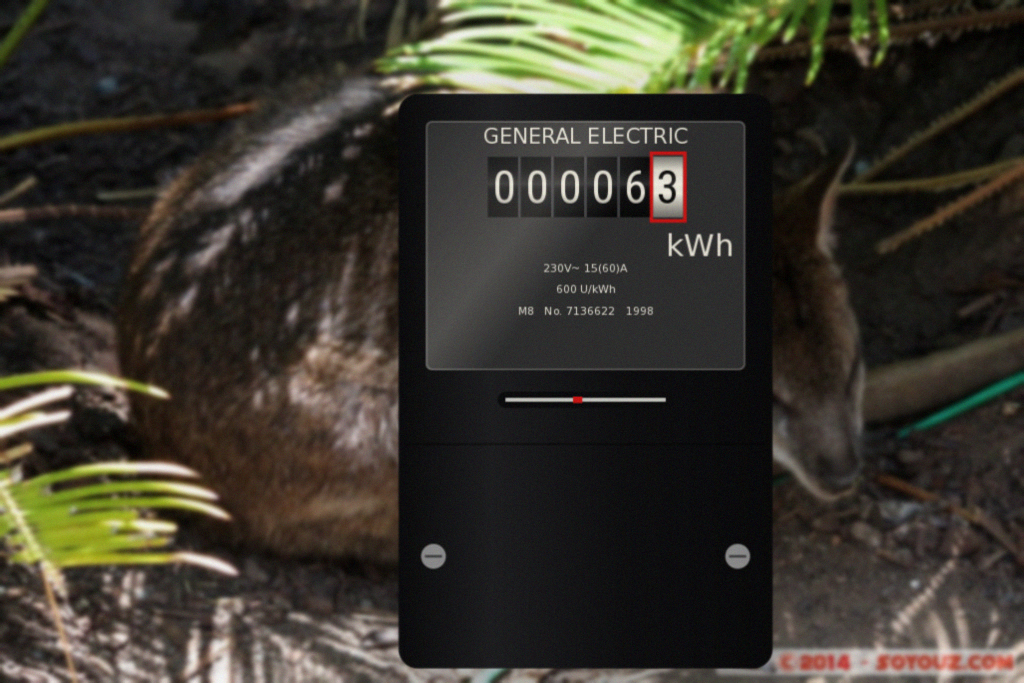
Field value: 6.3 kWh
